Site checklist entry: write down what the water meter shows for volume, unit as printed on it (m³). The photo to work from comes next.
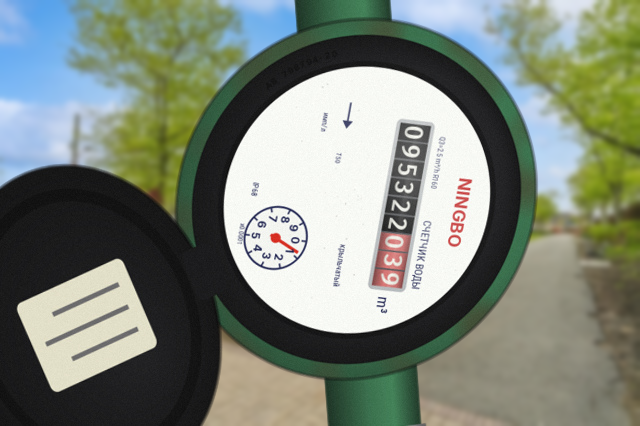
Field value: 95322.0390 m³
